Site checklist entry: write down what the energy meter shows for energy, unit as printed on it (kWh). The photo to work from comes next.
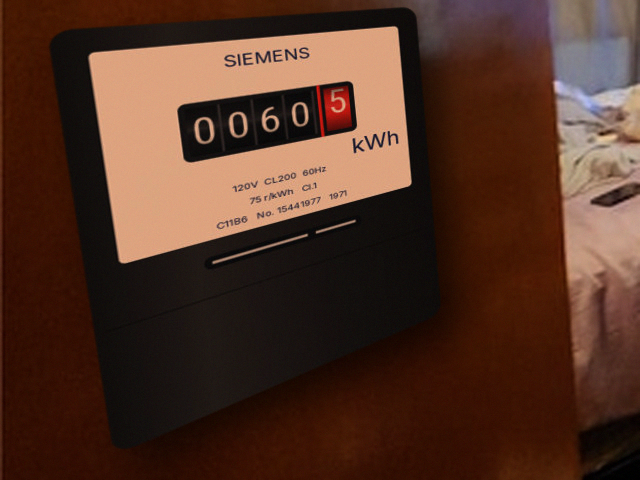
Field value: 60.5 kWh
